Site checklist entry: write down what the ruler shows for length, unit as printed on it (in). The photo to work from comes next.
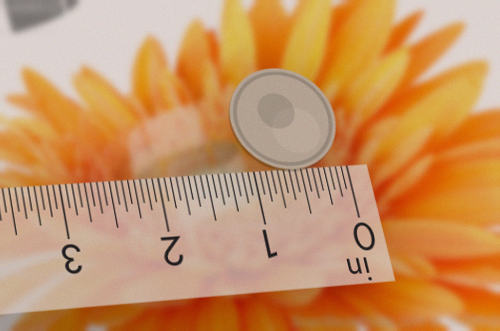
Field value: 1.125 in
